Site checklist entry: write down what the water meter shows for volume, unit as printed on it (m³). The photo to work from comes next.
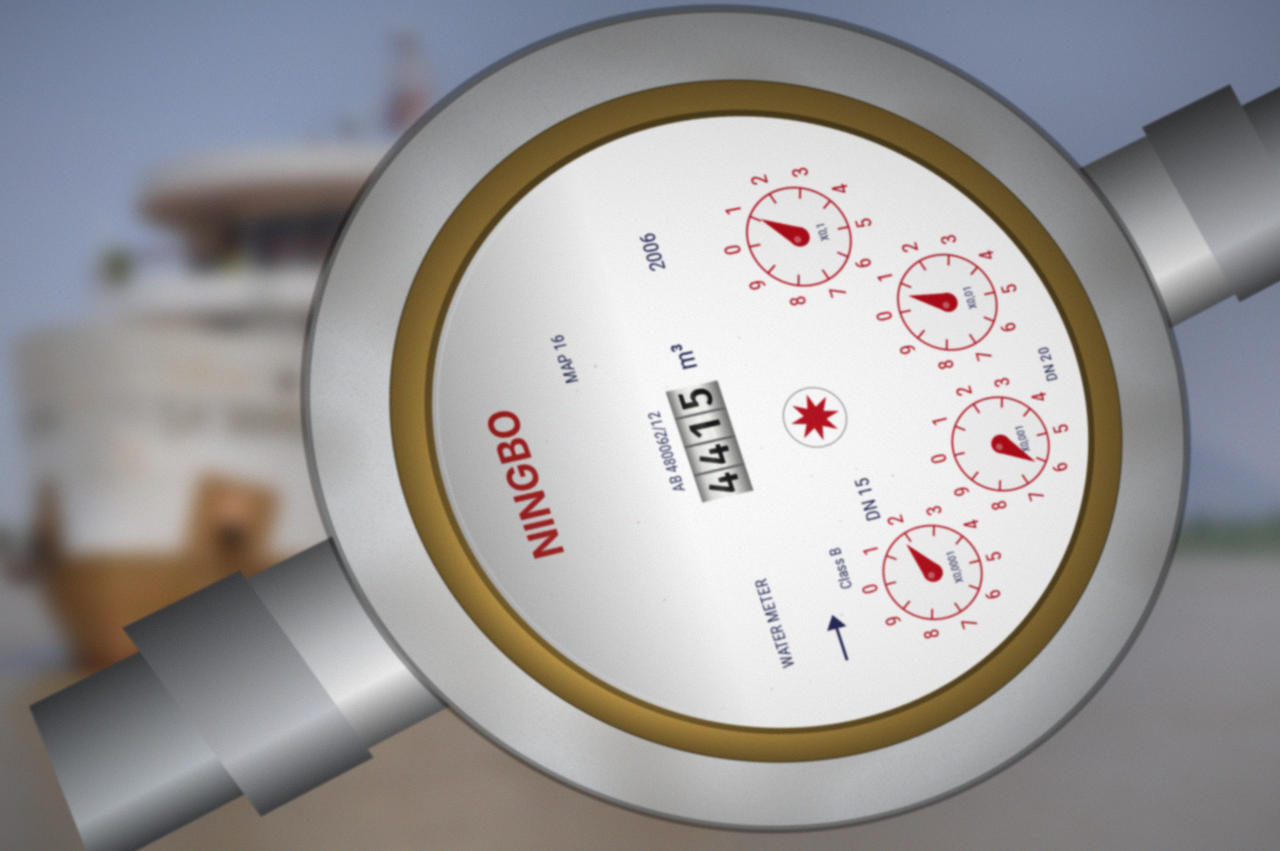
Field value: 4415.1061 m³
